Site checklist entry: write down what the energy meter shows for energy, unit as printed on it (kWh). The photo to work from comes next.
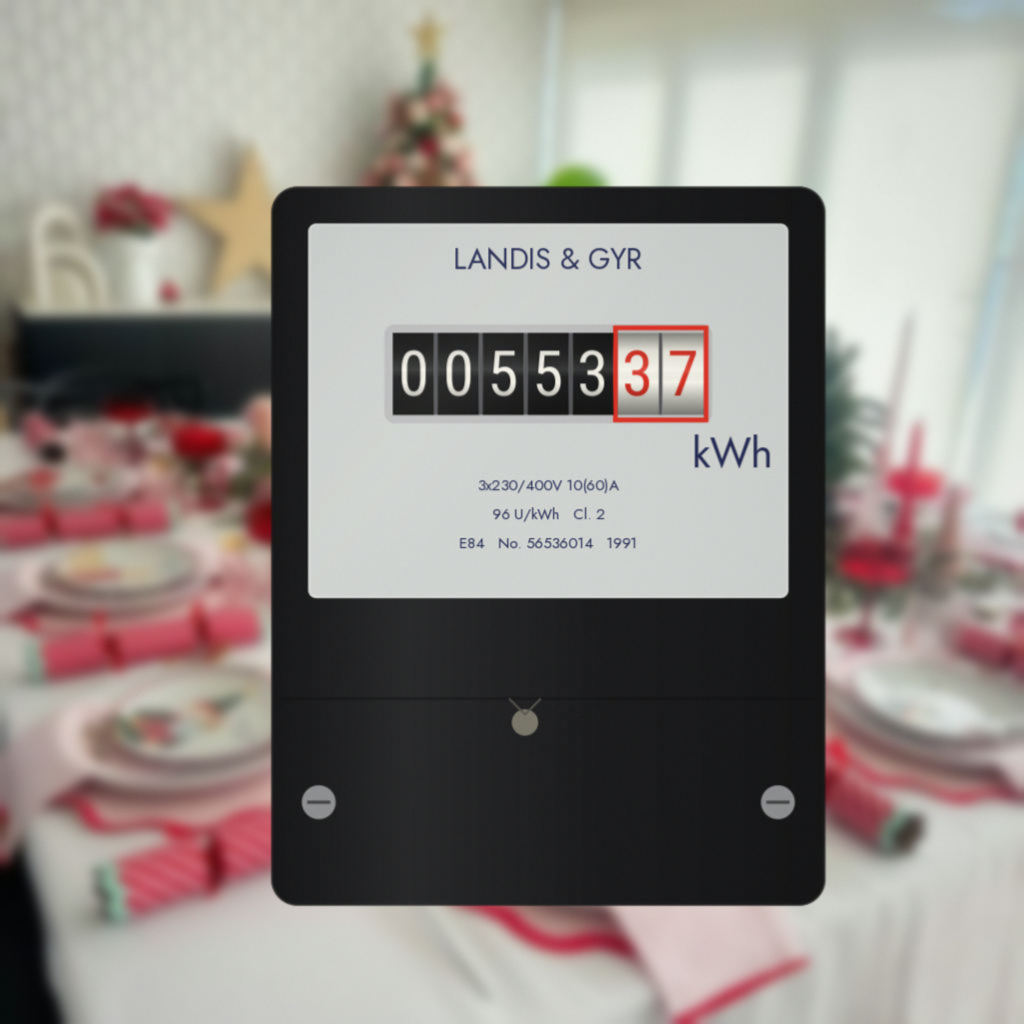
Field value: 553.37 kWh
